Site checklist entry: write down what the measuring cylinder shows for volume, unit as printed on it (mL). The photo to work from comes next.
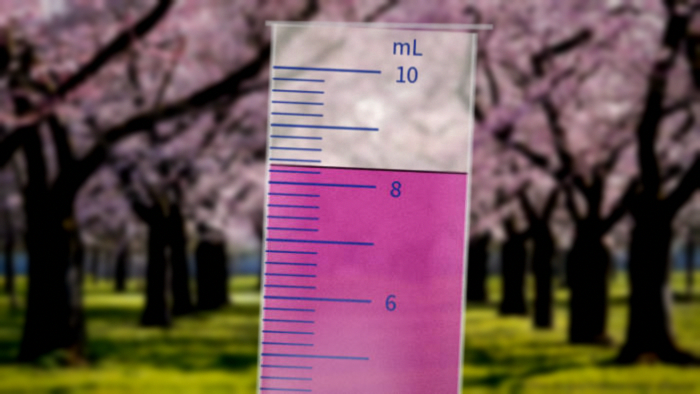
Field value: 8.3 mL
